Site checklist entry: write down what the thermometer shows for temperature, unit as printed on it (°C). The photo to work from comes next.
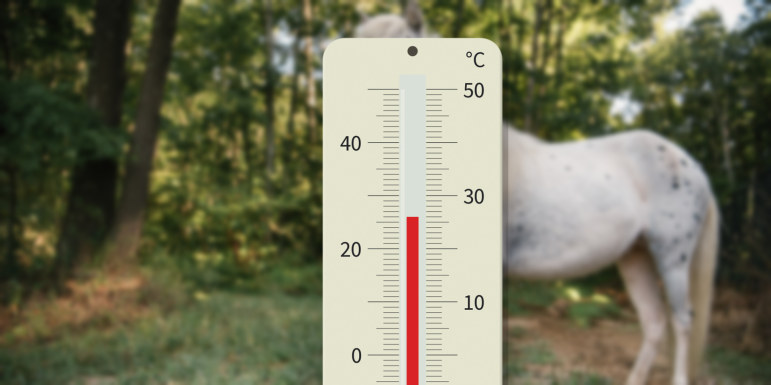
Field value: 26 °C
